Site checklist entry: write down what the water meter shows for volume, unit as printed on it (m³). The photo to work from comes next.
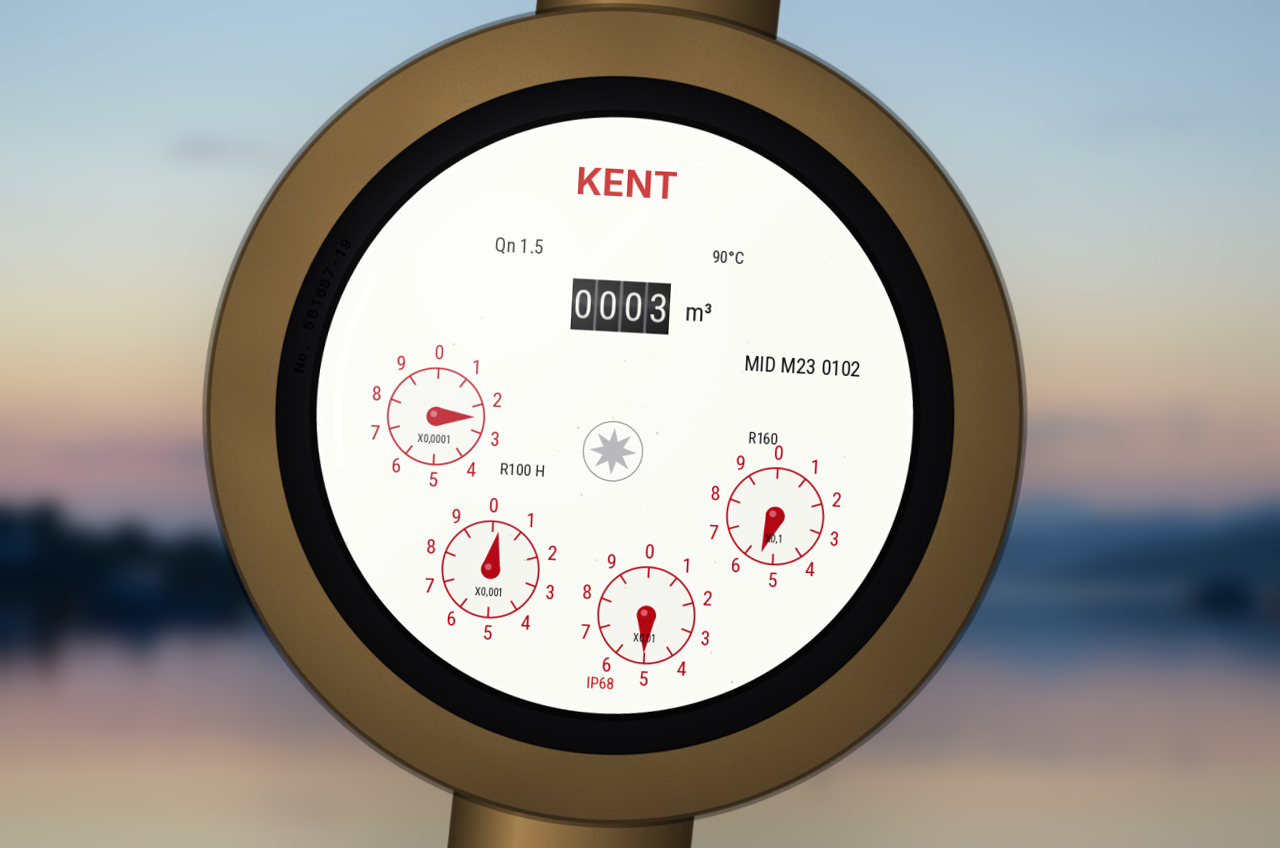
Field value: 3.5502 m³
